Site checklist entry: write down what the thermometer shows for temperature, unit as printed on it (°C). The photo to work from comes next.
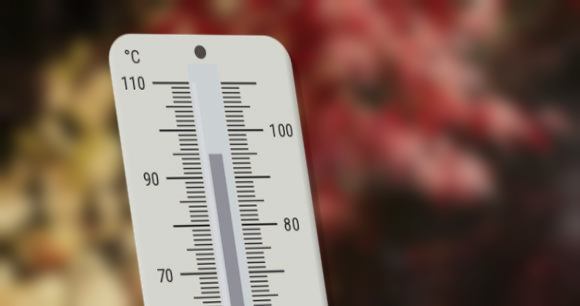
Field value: 95 °C
